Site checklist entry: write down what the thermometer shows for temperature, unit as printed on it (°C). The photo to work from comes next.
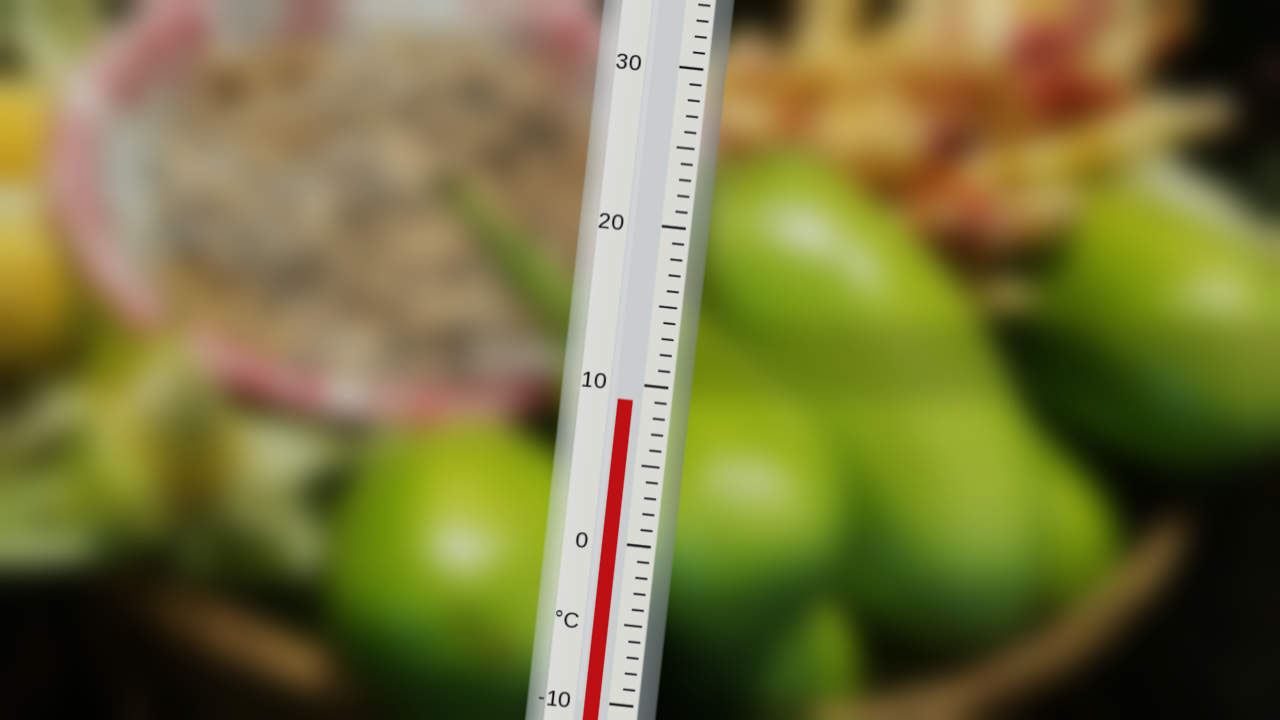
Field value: 9 °C
